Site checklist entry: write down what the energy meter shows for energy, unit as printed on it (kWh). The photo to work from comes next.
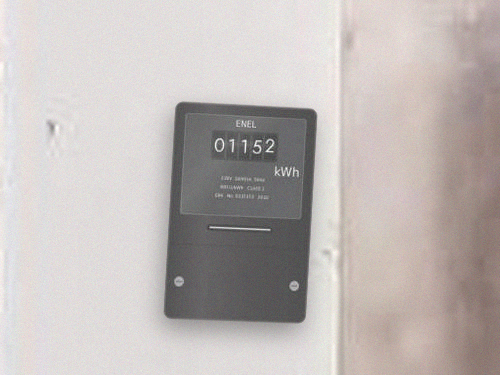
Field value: 1152 kWh
